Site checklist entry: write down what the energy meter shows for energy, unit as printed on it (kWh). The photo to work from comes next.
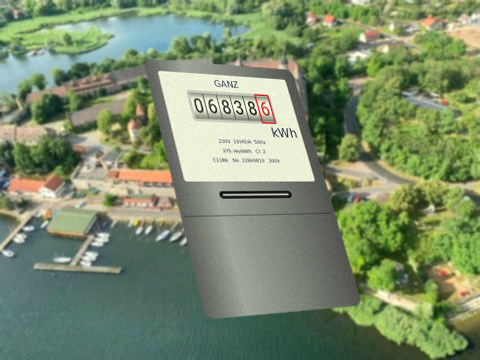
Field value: 6838.6 kWh
